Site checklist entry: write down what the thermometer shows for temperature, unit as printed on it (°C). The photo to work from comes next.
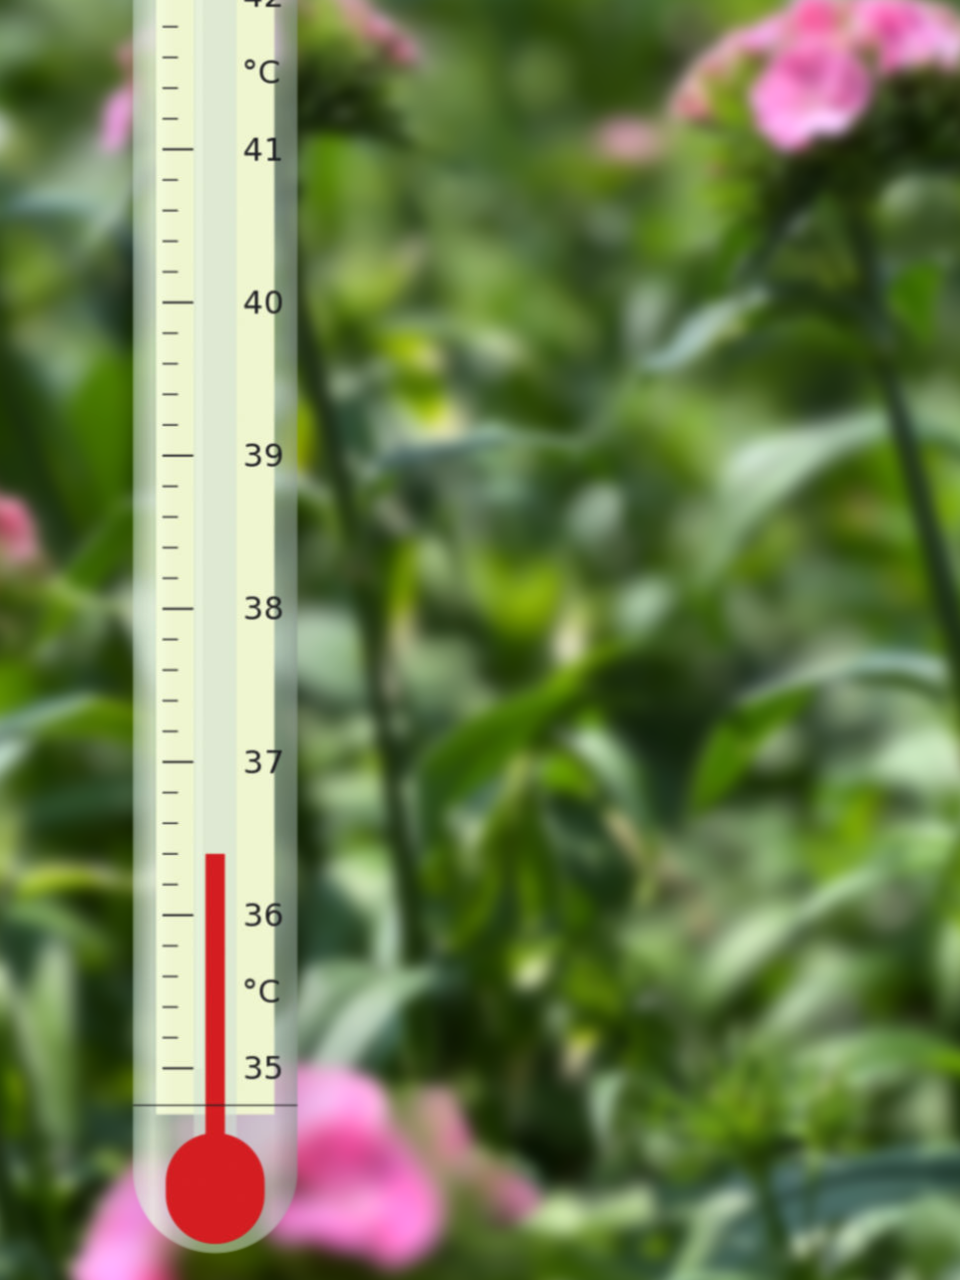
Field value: 36.4 °C
